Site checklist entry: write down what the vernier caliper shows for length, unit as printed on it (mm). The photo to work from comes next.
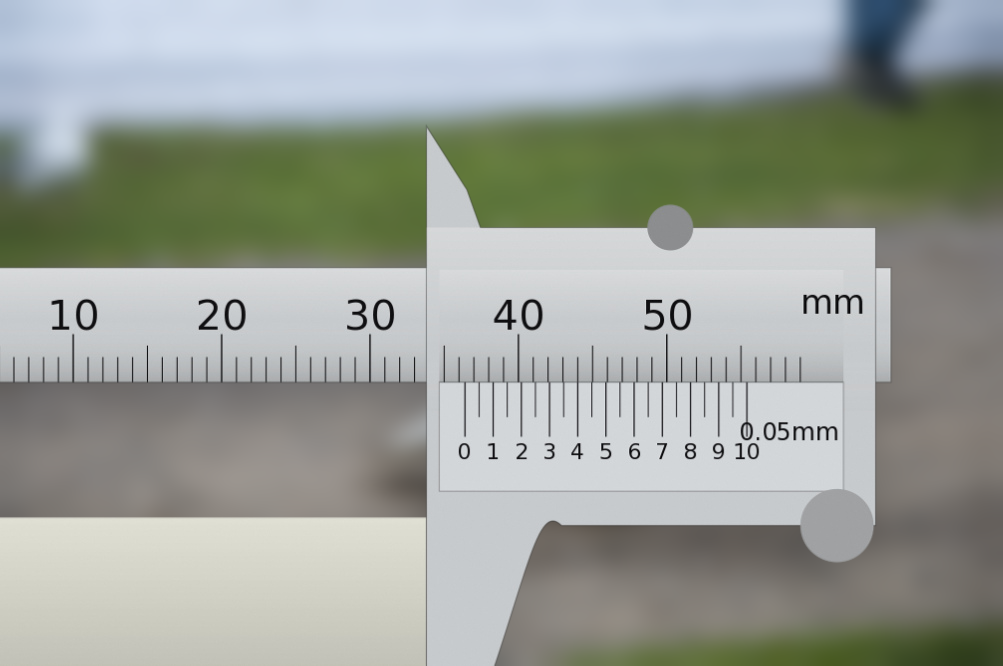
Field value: 36.4 mm
